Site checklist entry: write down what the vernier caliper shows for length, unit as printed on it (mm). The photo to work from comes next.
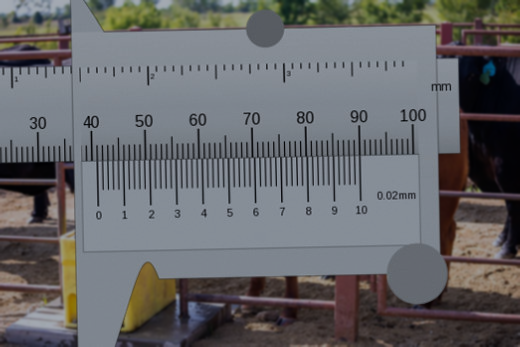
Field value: 41.0 mm
